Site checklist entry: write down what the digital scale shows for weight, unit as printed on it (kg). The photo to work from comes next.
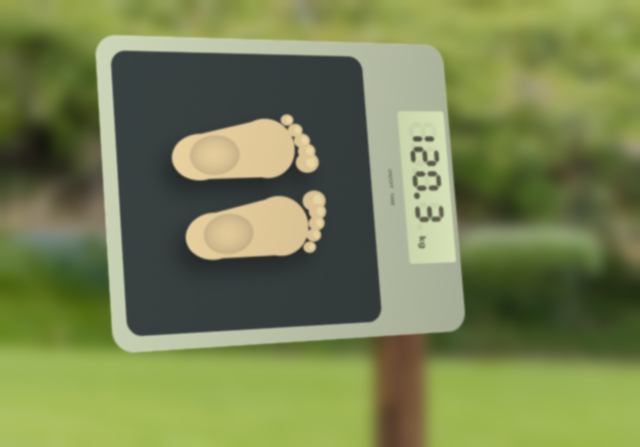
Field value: 120.3 kg
